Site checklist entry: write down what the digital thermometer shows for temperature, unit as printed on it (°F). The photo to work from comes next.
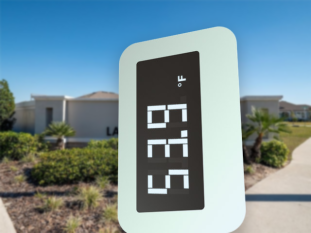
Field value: 53.9 °F
